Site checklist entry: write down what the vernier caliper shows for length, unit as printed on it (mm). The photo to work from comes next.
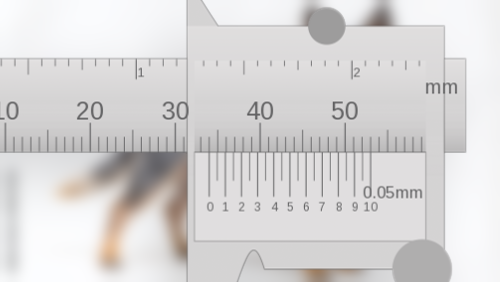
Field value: 34.0 mm
